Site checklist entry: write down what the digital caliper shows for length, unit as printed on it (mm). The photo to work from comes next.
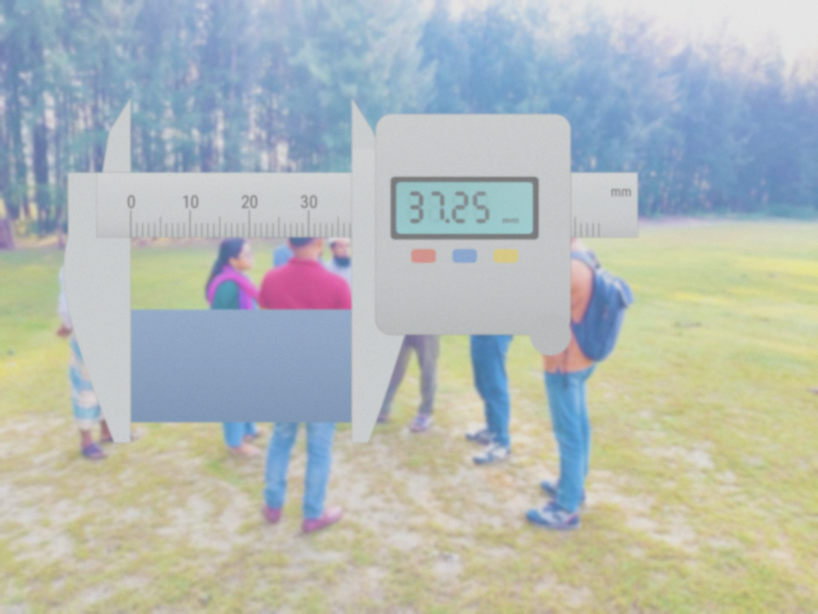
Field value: 37.25 mm
